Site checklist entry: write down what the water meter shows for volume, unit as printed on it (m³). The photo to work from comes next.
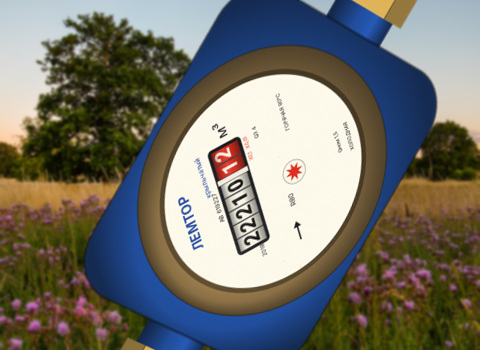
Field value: 22210.12 m³
